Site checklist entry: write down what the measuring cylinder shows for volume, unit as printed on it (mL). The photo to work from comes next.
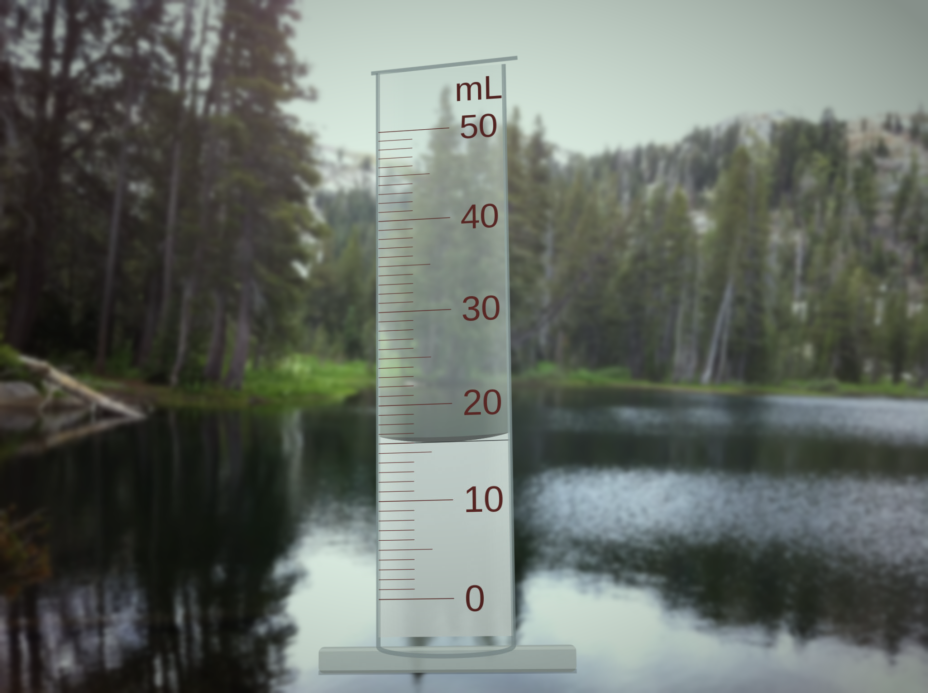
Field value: 16 mL
